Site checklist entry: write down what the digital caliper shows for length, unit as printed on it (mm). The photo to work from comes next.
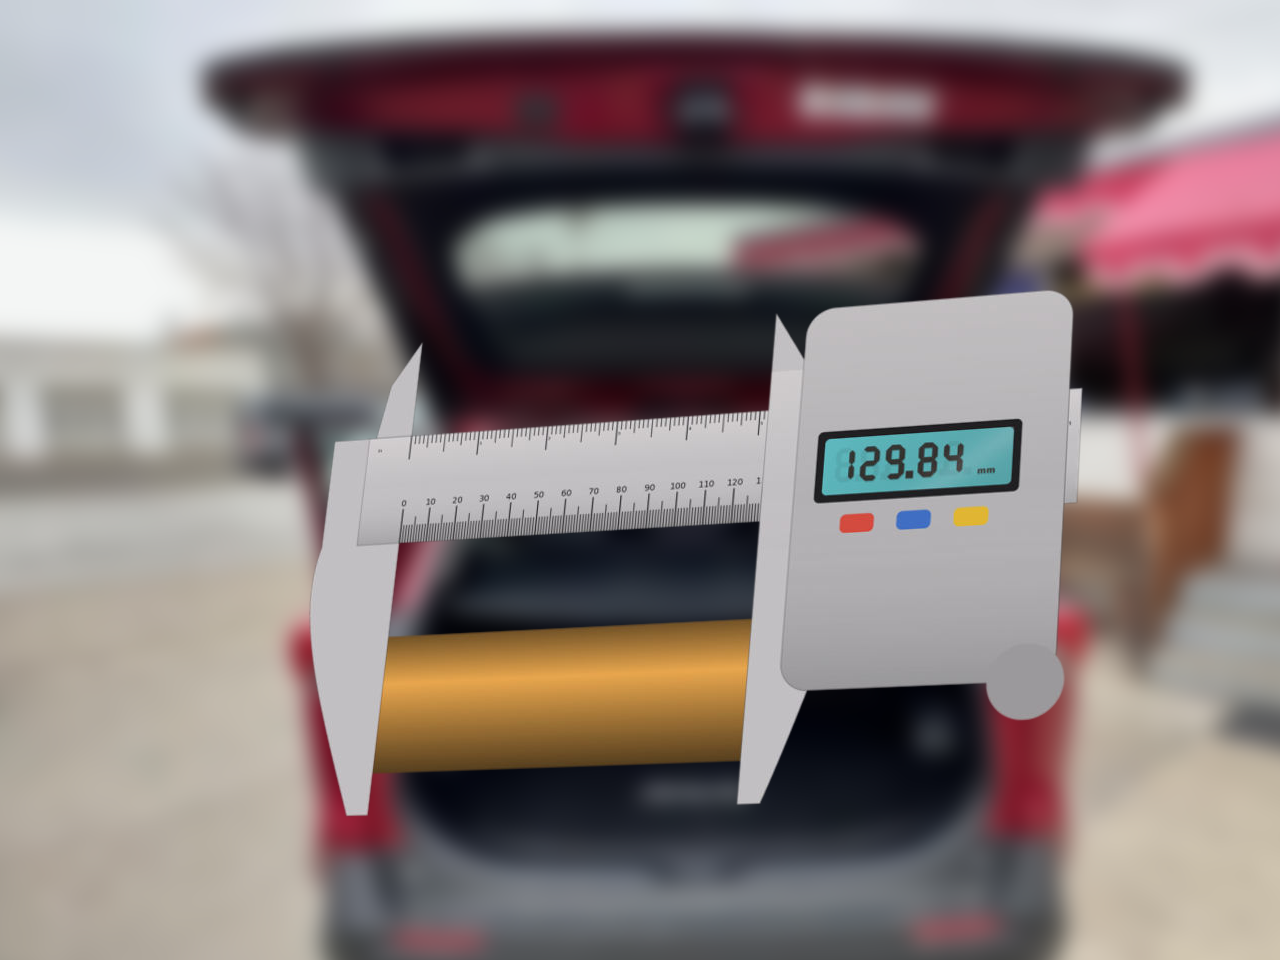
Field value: 129.84 mm
